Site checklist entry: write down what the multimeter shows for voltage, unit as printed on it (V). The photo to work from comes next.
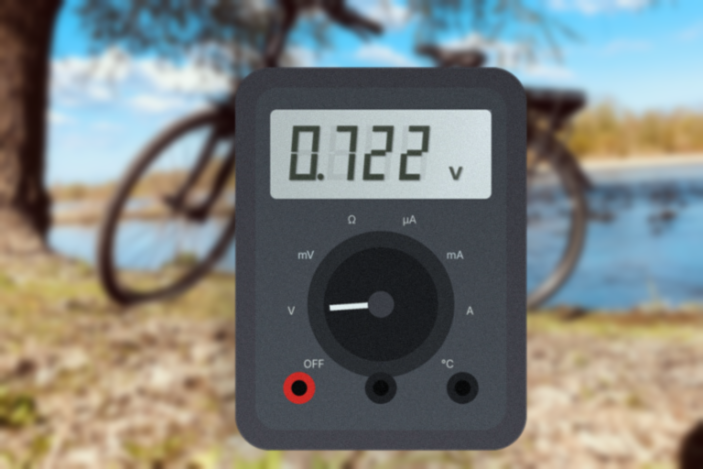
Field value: 0.722 V
